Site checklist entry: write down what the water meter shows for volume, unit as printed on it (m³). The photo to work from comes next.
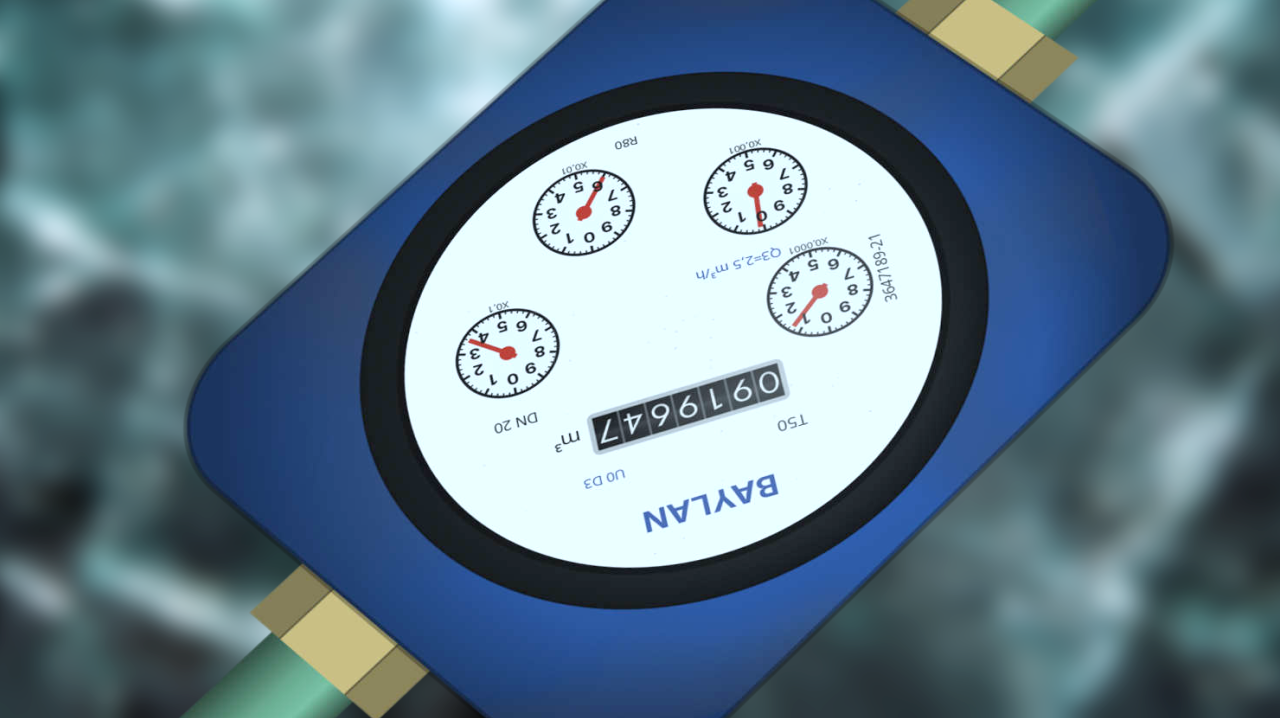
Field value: 919647.3601 m³
